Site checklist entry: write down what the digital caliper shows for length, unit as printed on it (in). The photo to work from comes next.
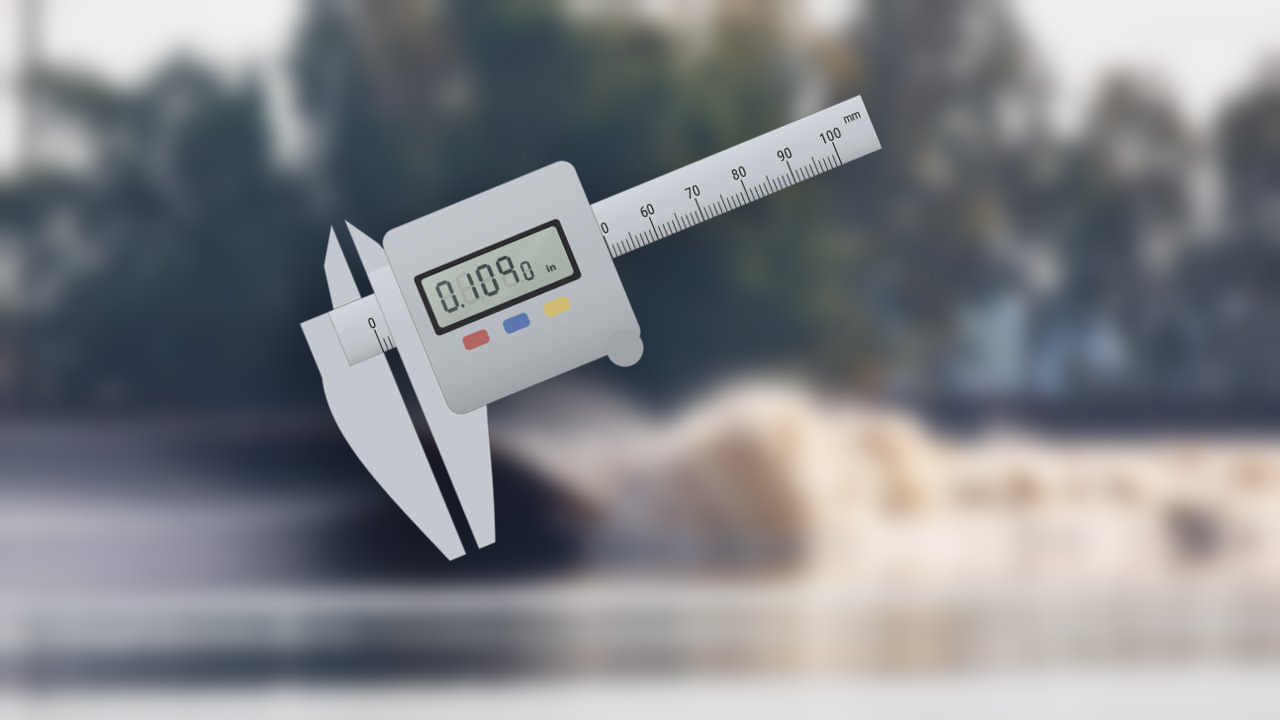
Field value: 0.1090 in
